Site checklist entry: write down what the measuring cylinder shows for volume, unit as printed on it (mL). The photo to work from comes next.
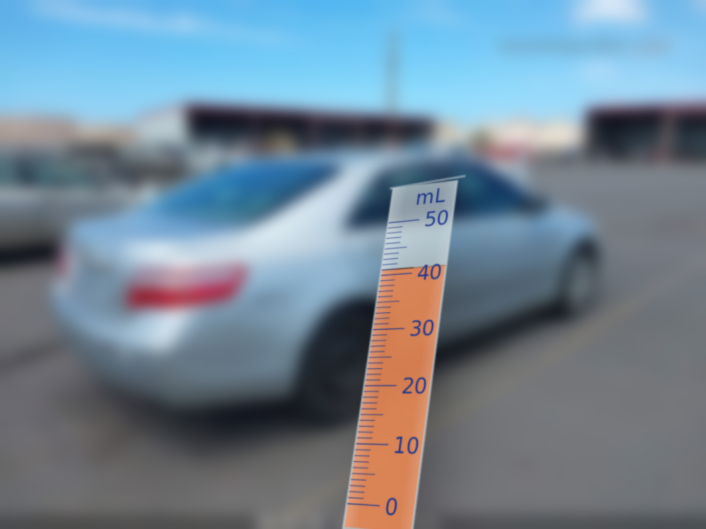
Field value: 41 mL
